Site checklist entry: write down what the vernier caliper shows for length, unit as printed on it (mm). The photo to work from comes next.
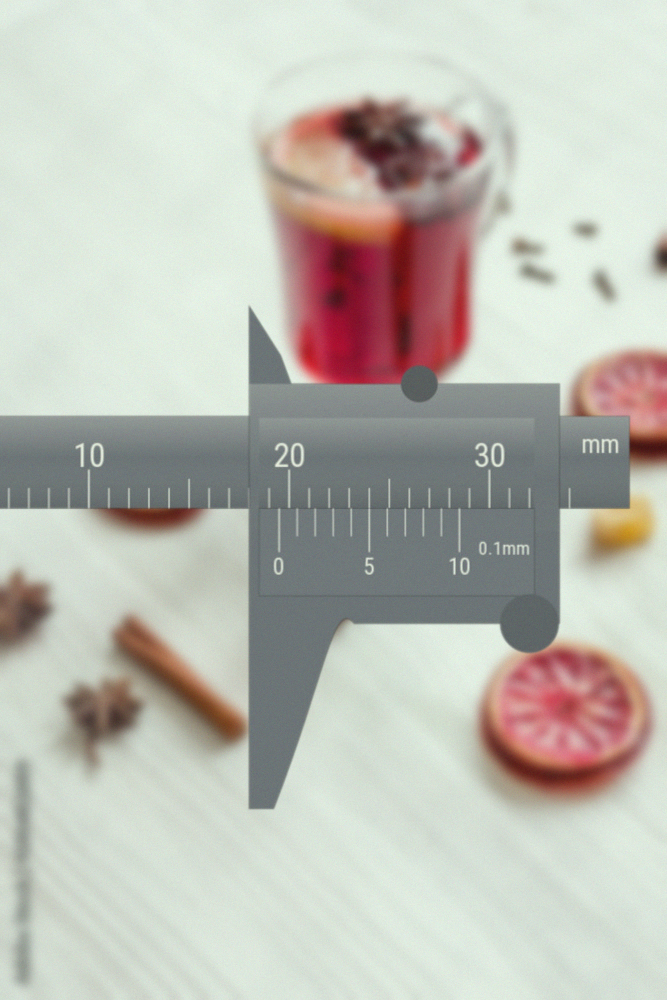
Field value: 19.5 mm
